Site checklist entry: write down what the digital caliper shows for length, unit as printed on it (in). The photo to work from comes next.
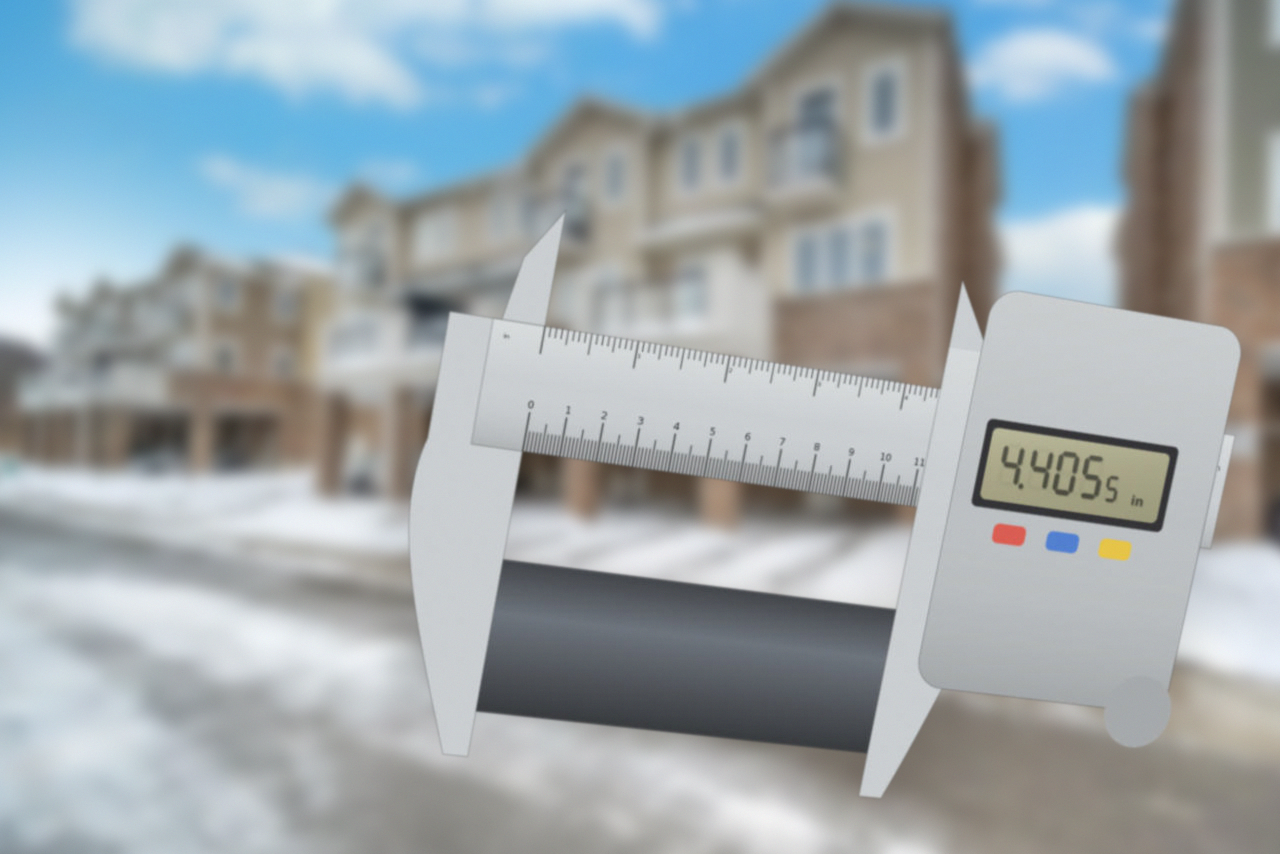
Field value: 4.4055 in
